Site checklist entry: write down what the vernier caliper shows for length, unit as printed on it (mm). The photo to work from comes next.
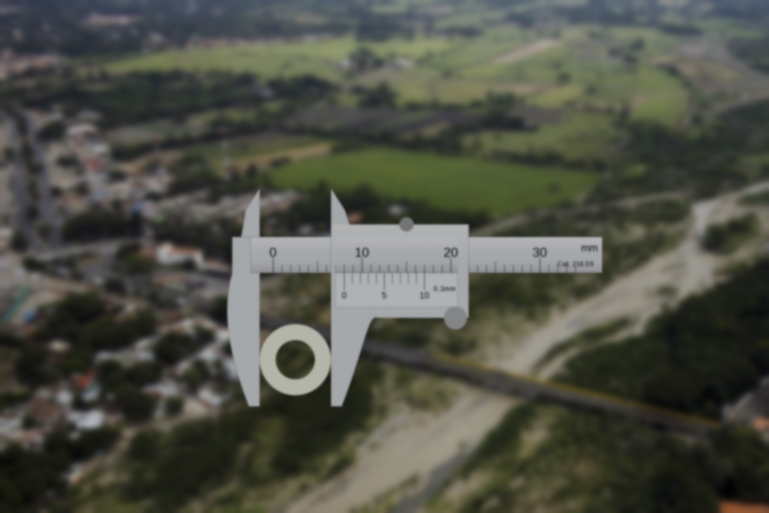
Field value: 8.0 mm
